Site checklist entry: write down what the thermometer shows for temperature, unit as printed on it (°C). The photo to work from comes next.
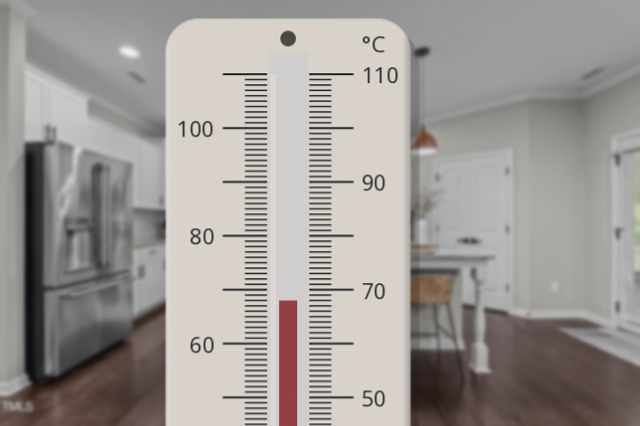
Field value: 68 °C
